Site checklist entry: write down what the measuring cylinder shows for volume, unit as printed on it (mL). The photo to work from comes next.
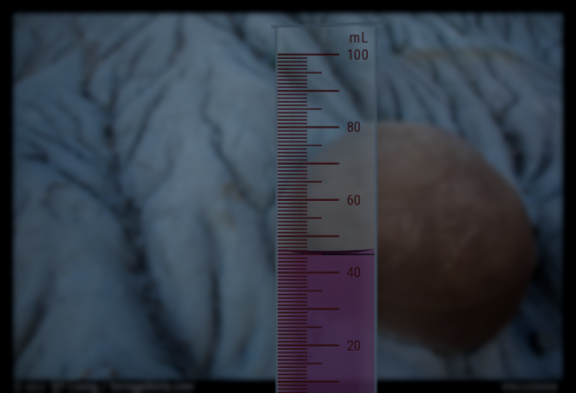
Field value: 45 mL
